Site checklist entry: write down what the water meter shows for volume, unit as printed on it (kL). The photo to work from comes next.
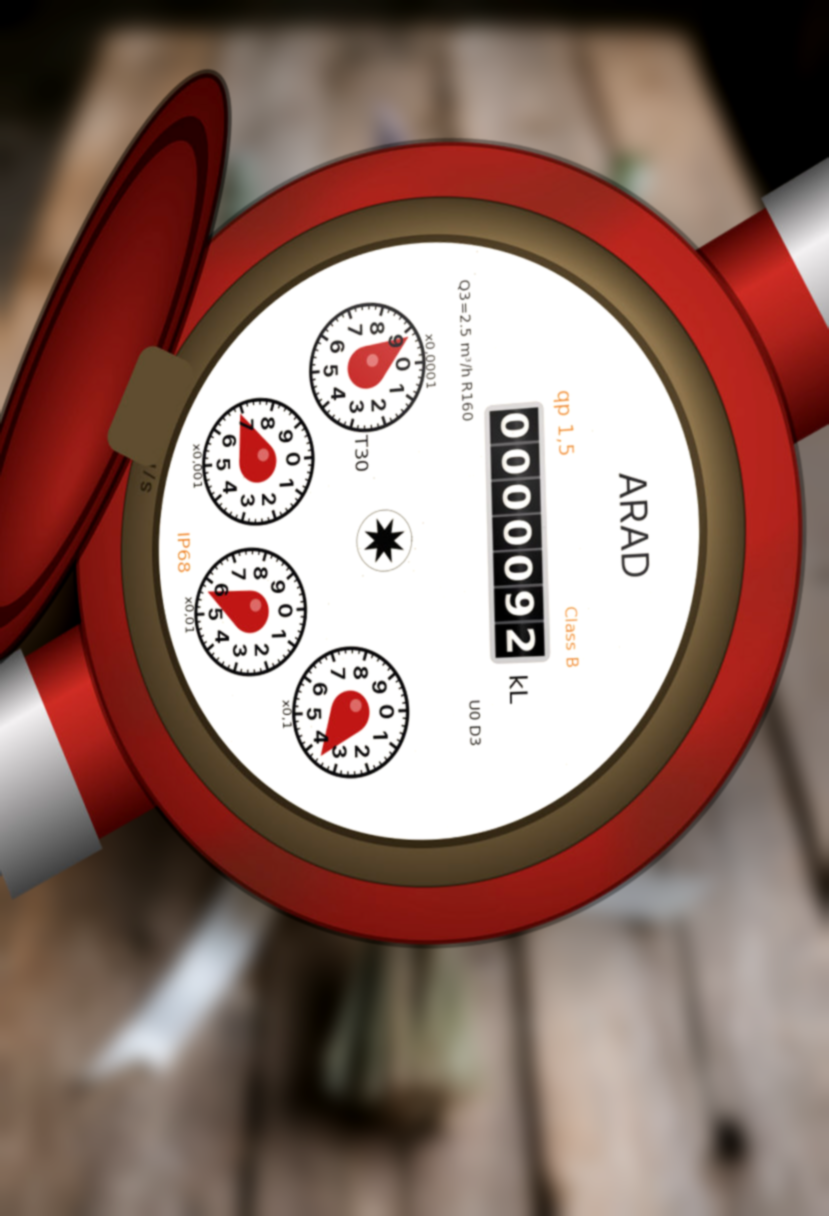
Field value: 92.3569 kL
